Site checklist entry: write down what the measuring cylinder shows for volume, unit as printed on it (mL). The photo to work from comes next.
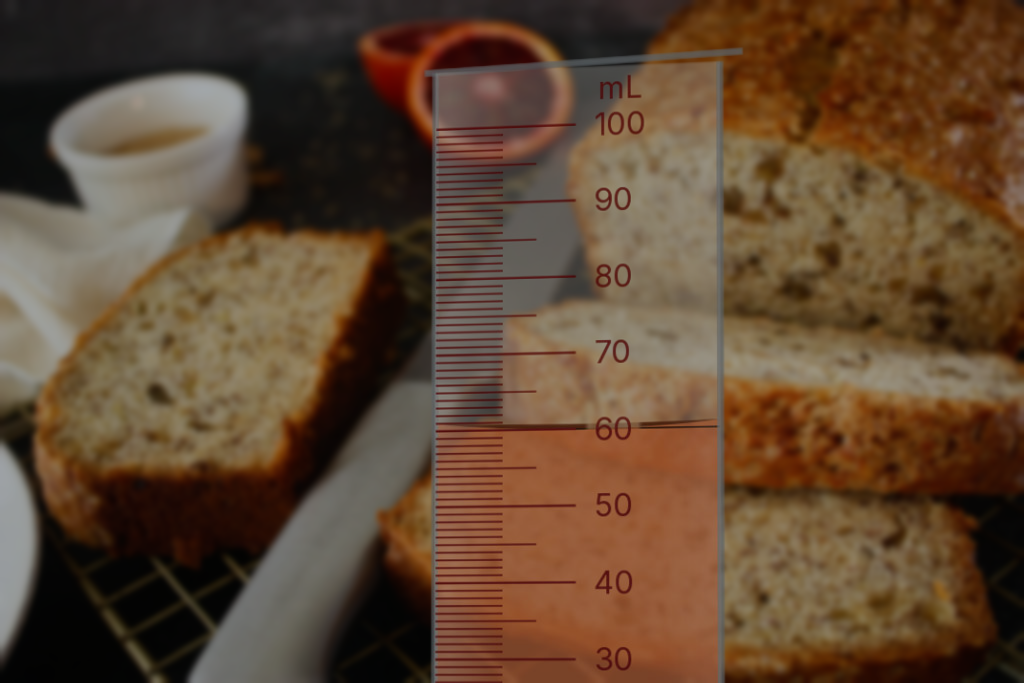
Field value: 60 mL
